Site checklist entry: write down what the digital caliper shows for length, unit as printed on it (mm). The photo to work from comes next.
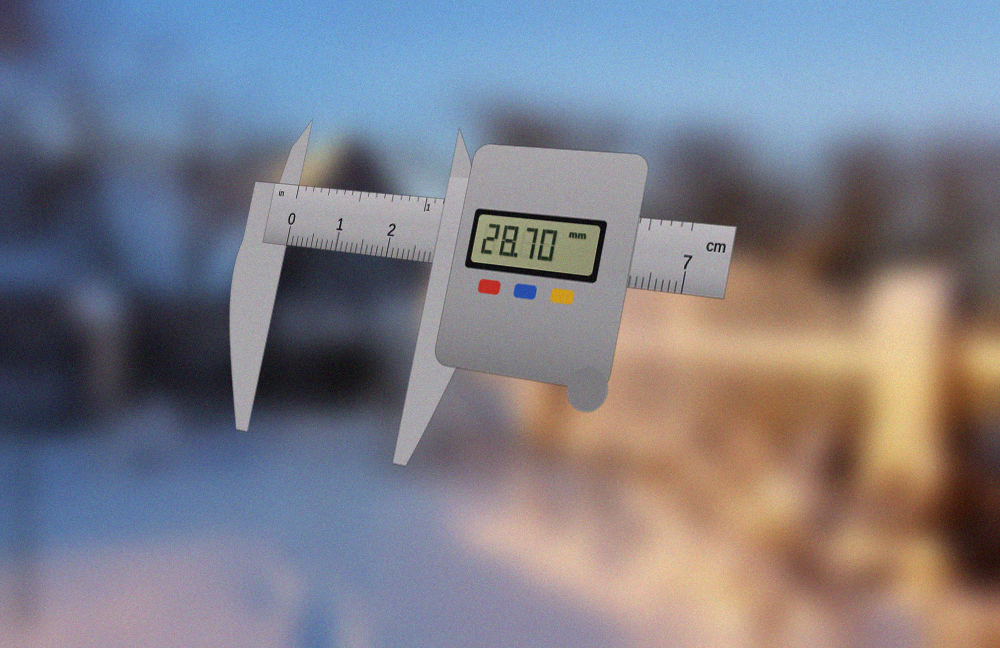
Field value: 28.70 mm
